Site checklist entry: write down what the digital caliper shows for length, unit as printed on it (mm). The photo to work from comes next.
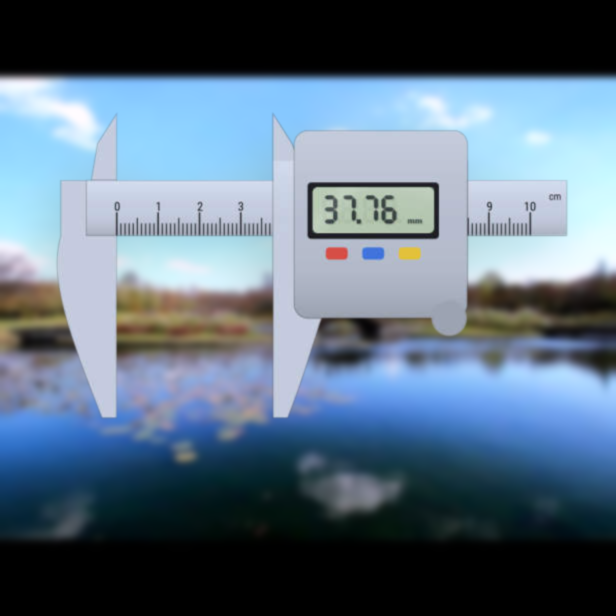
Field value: 37.76 mm
